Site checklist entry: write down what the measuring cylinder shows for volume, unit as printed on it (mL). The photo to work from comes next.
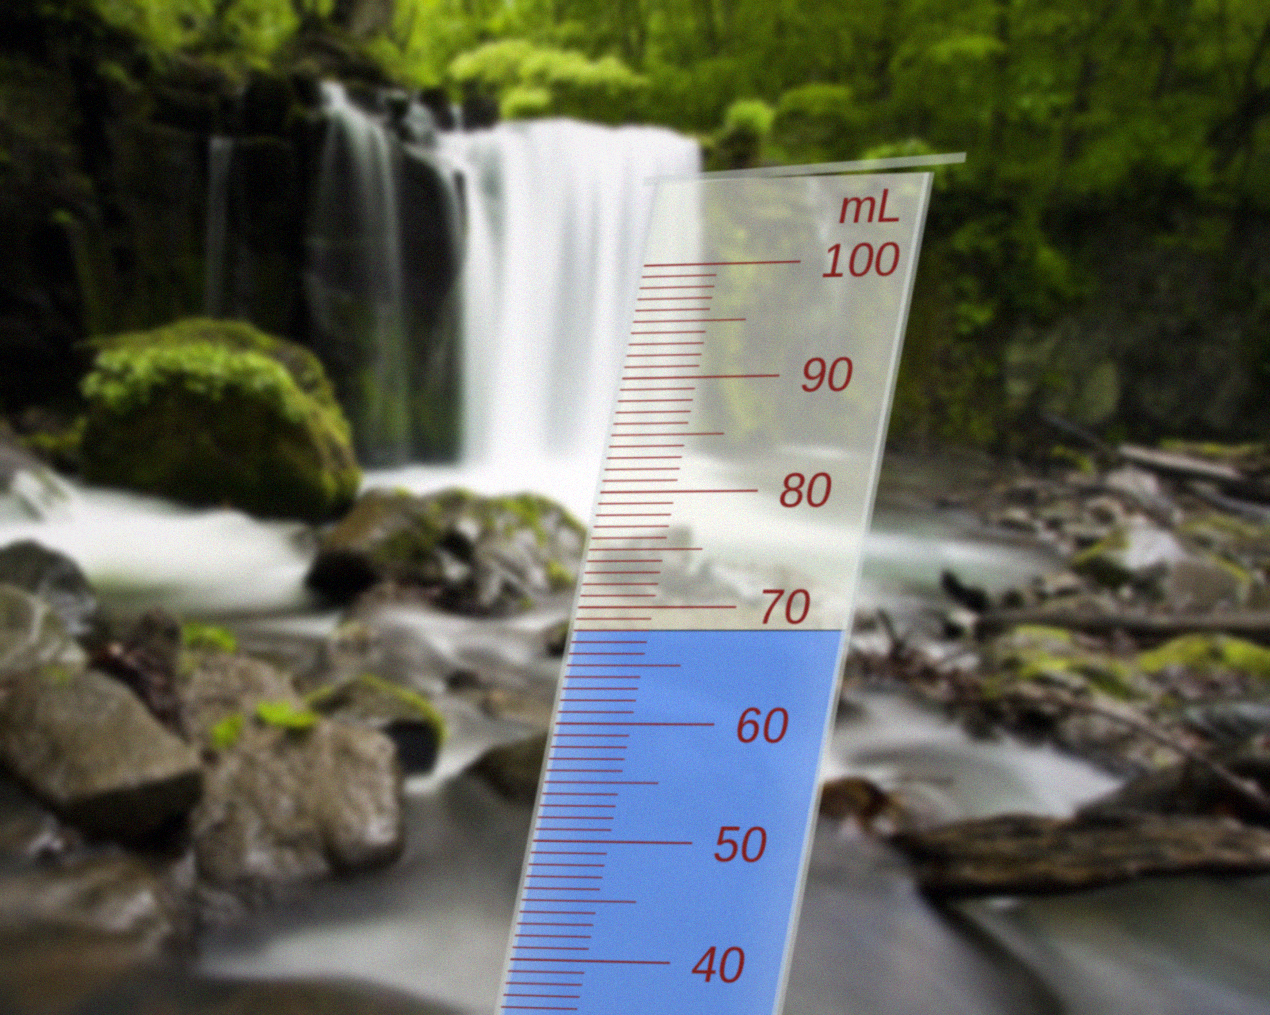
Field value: 68 mL
